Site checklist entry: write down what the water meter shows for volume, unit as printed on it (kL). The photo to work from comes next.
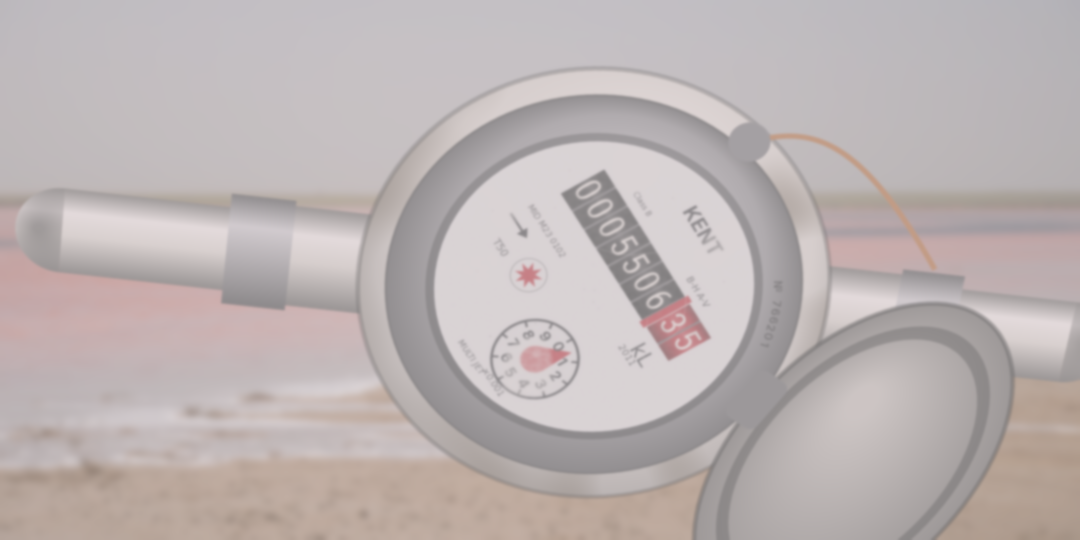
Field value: 5506.350 kL
